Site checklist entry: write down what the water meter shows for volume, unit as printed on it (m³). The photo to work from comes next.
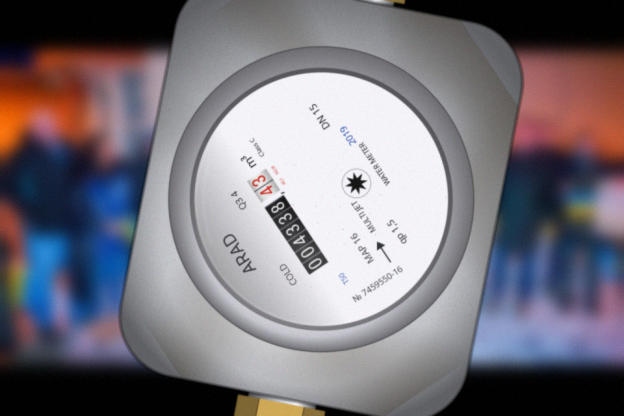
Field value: 4338.43 m³
